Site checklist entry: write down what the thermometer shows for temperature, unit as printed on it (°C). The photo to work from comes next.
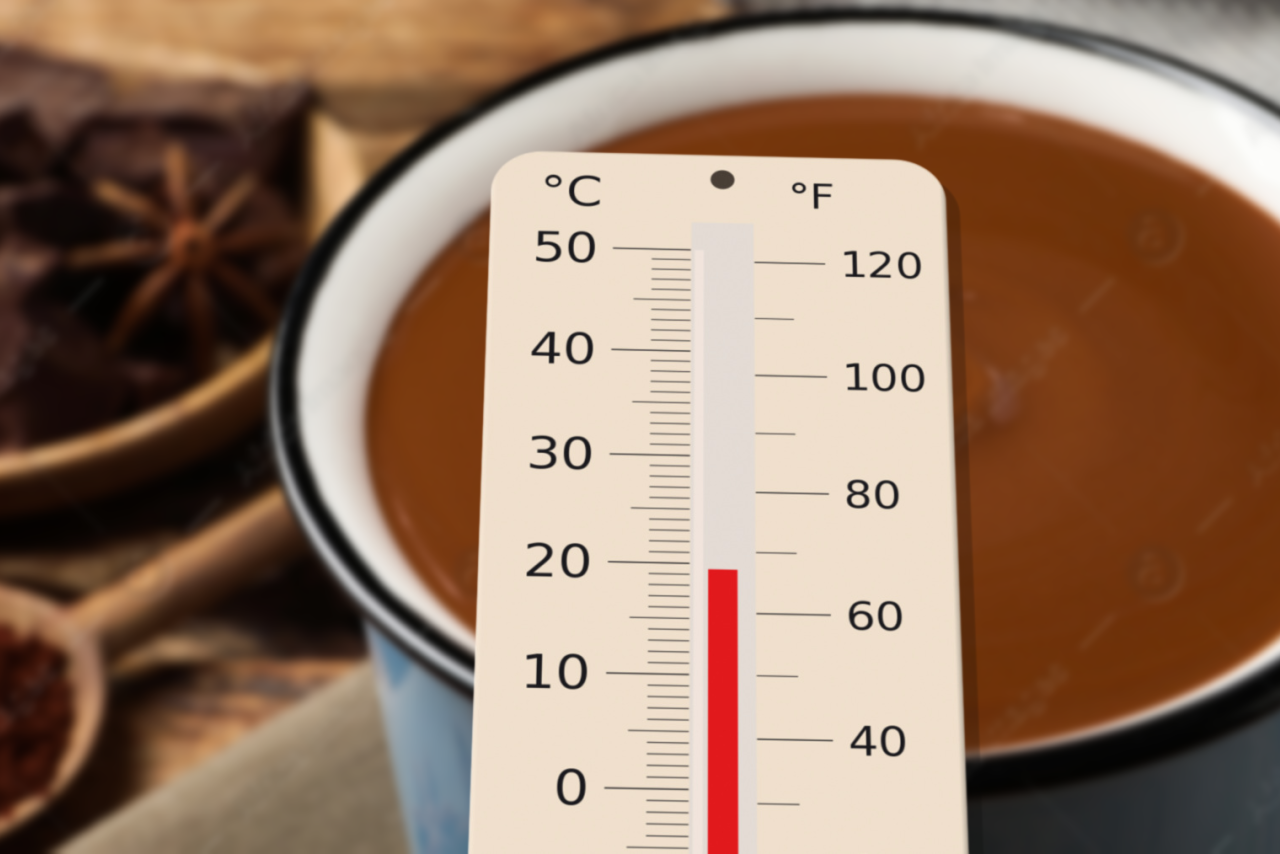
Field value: 19.5 °C
